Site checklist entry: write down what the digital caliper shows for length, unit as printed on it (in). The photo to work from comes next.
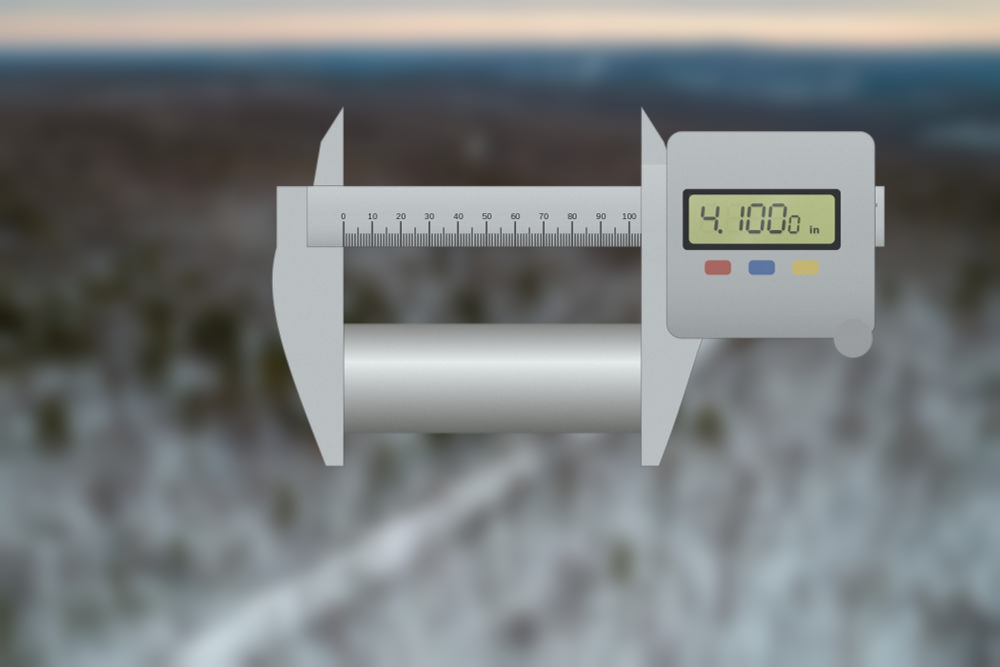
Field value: 4.1000 in
